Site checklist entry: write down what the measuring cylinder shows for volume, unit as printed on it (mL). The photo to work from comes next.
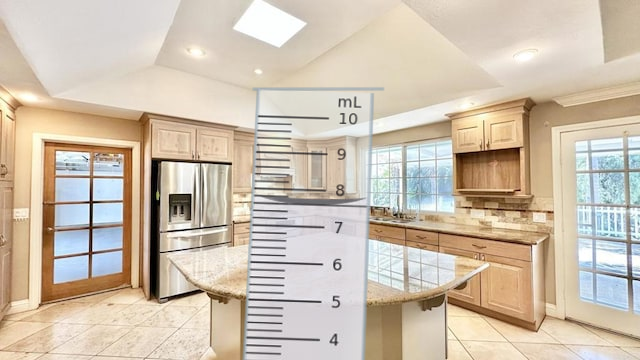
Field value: 7.6 mL
